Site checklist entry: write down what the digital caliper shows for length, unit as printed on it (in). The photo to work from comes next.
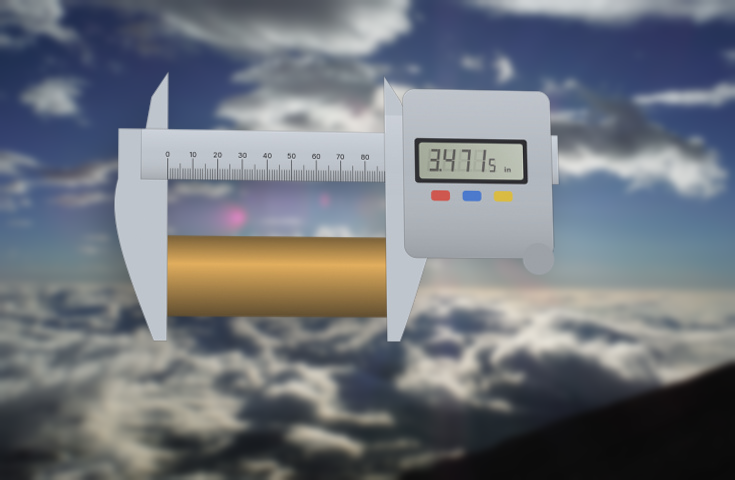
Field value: 3.4715 in
